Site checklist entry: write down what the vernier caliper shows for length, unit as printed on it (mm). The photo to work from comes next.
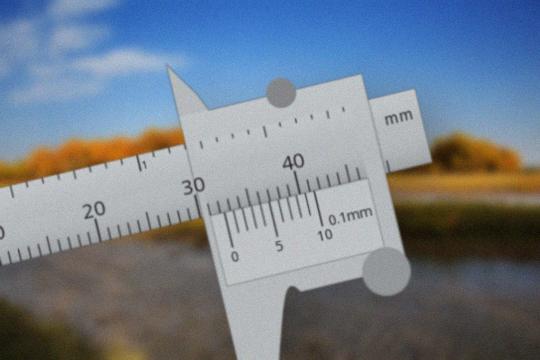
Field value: 32.4 mm
